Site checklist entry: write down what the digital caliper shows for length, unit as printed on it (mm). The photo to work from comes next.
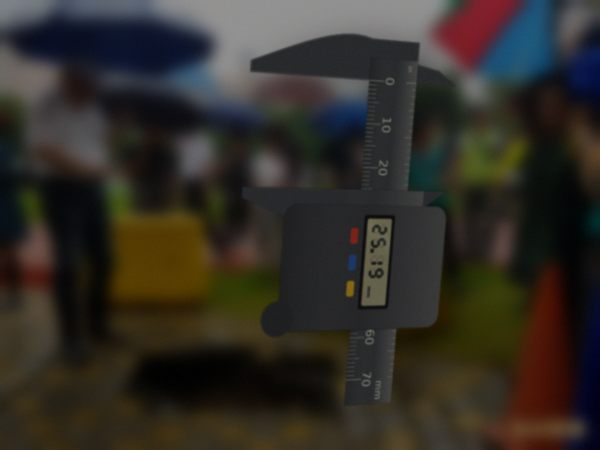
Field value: 25.19 mm
